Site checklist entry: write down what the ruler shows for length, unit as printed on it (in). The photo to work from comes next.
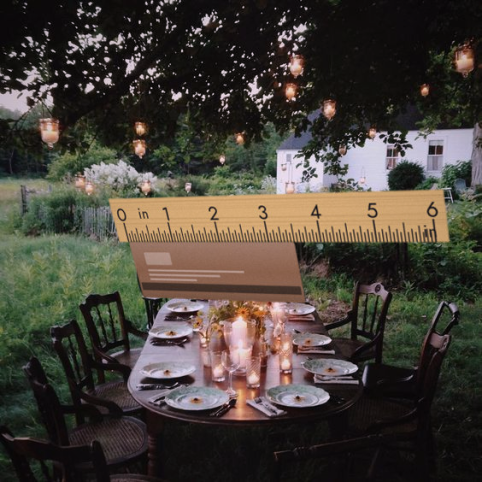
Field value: 3.5 in
